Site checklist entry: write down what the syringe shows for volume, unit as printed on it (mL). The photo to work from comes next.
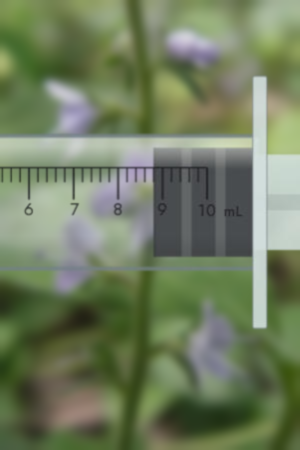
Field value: 8.8 mL
